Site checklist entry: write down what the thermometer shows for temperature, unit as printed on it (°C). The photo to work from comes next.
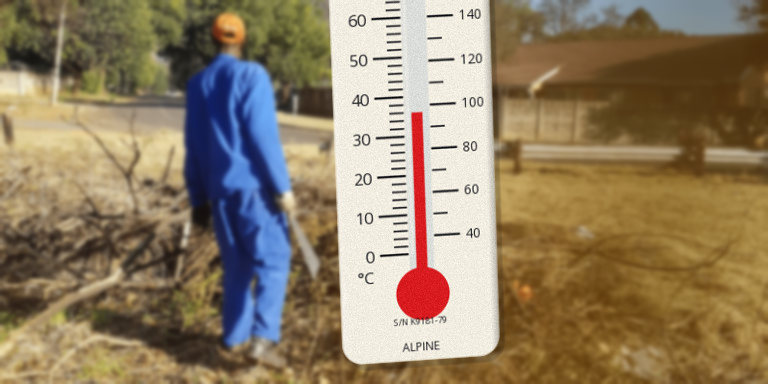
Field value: 36 °C
